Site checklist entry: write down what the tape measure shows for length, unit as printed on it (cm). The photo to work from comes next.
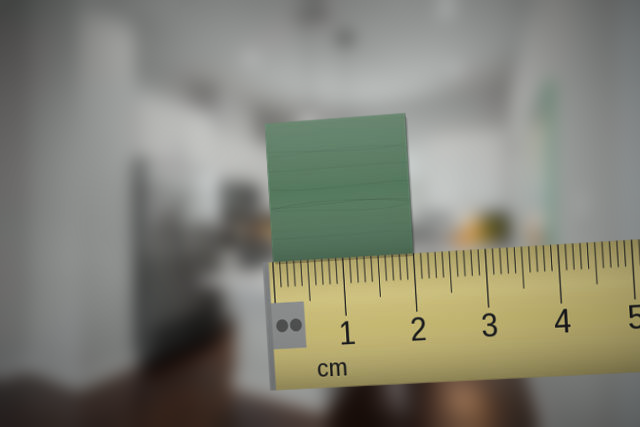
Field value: 2 cm
